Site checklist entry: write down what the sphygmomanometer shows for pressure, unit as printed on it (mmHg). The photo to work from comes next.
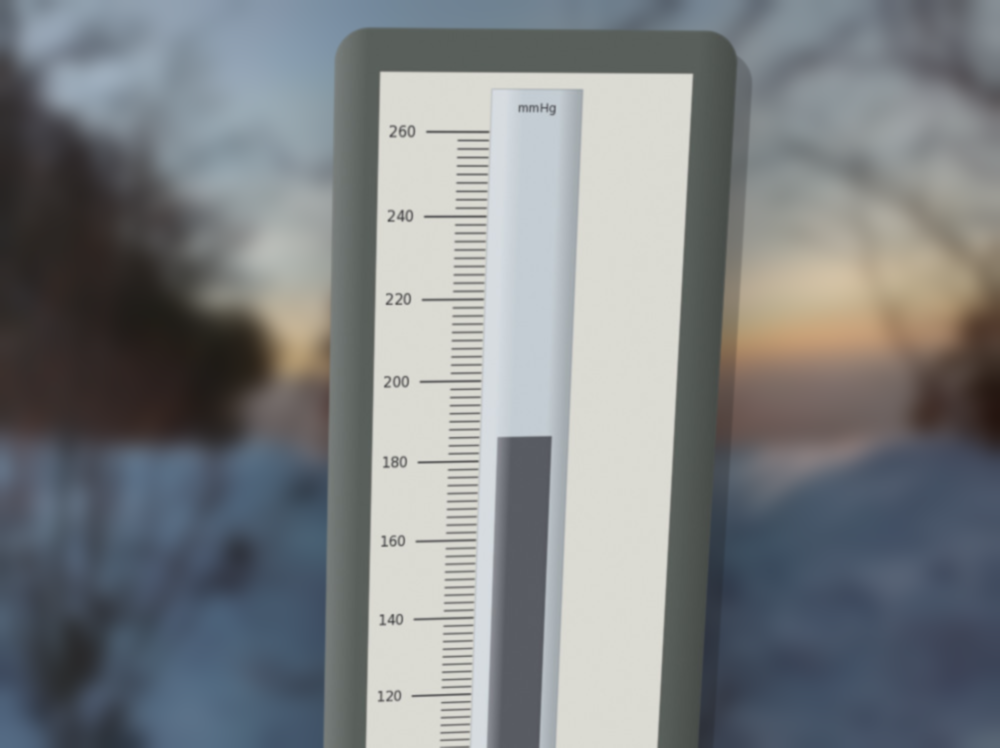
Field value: 186 mmHg
